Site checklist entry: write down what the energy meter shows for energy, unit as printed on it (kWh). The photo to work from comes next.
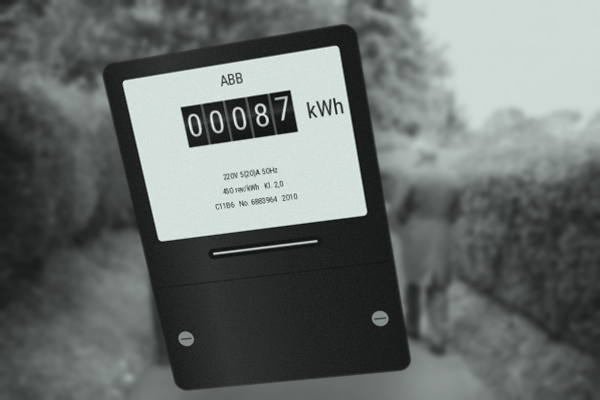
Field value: 87 kWh
